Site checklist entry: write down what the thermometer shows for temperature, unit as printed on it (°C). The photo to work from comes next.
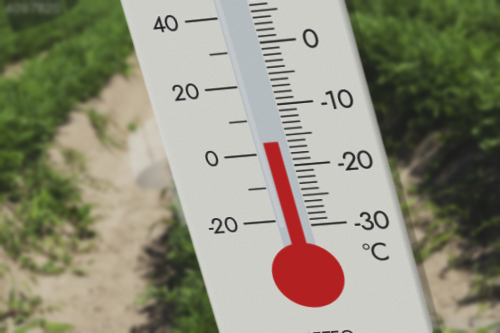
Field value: -16 °C
